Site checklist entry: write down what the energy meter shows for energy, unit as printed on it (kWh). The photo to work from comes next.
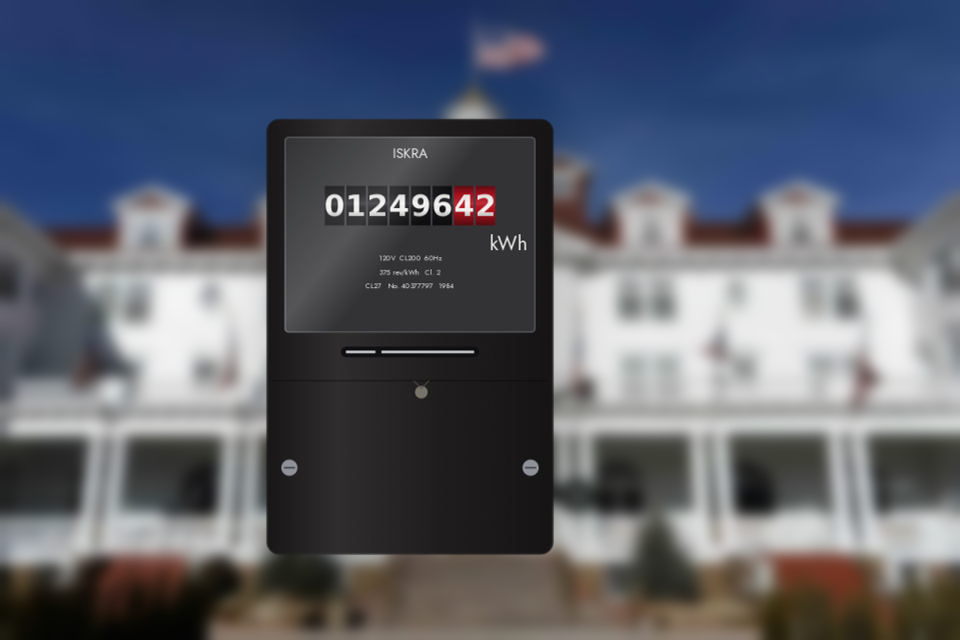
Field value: 12496.42 kWh
